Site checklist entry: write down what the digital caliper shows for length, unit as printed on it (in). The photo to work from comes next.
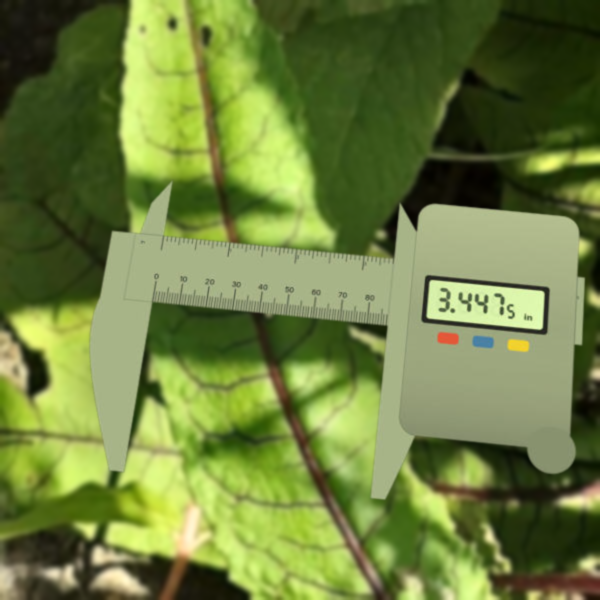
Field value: 3.4475 in
